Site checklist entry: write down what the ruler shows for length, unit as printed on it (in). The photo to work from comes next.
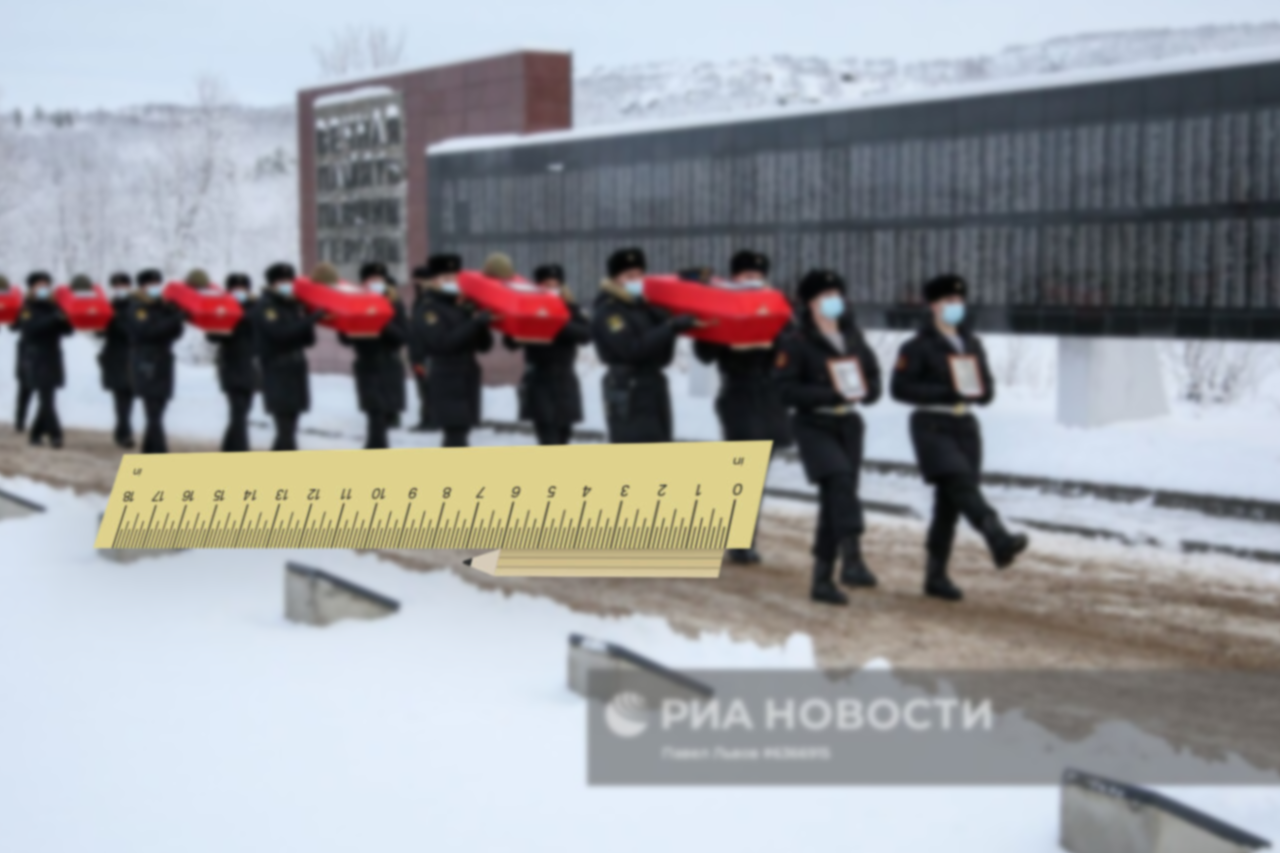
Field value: 7 in
